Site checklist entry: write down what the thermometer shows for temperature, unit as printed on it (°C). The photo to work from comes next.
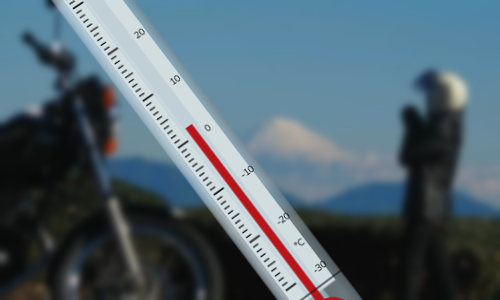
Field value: 2 °C
